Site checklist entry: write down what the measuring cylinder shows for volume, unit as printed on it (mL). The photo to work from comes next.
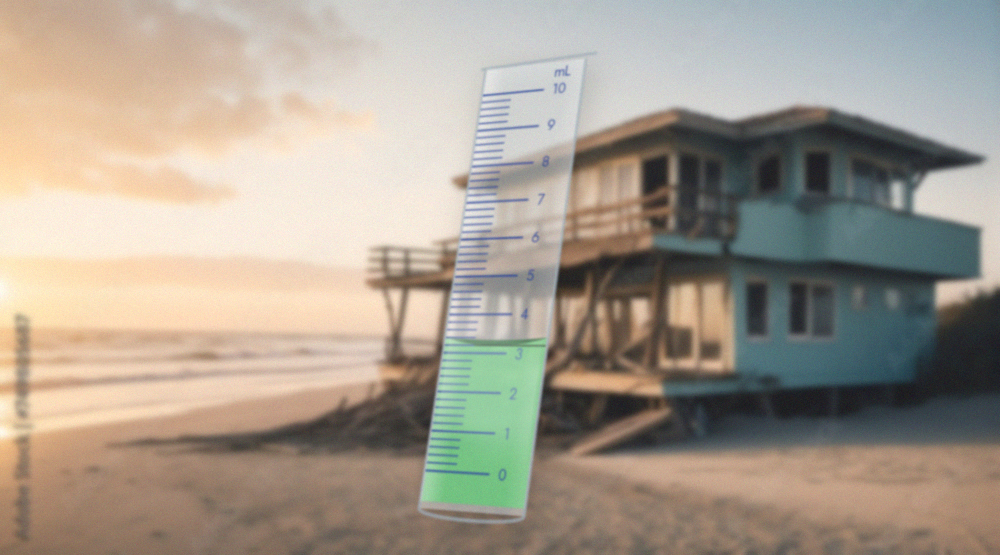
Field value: 3.2 mL
